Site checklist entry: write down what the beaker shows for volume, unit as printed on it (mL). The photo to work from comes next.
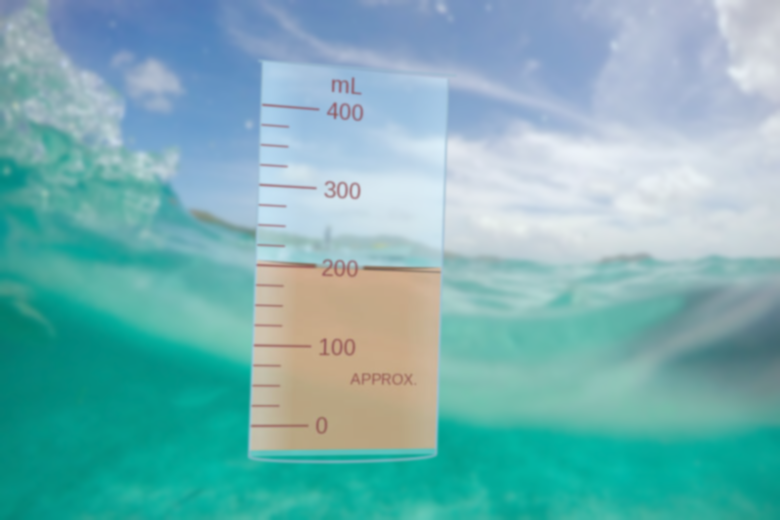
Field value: 200 mL
